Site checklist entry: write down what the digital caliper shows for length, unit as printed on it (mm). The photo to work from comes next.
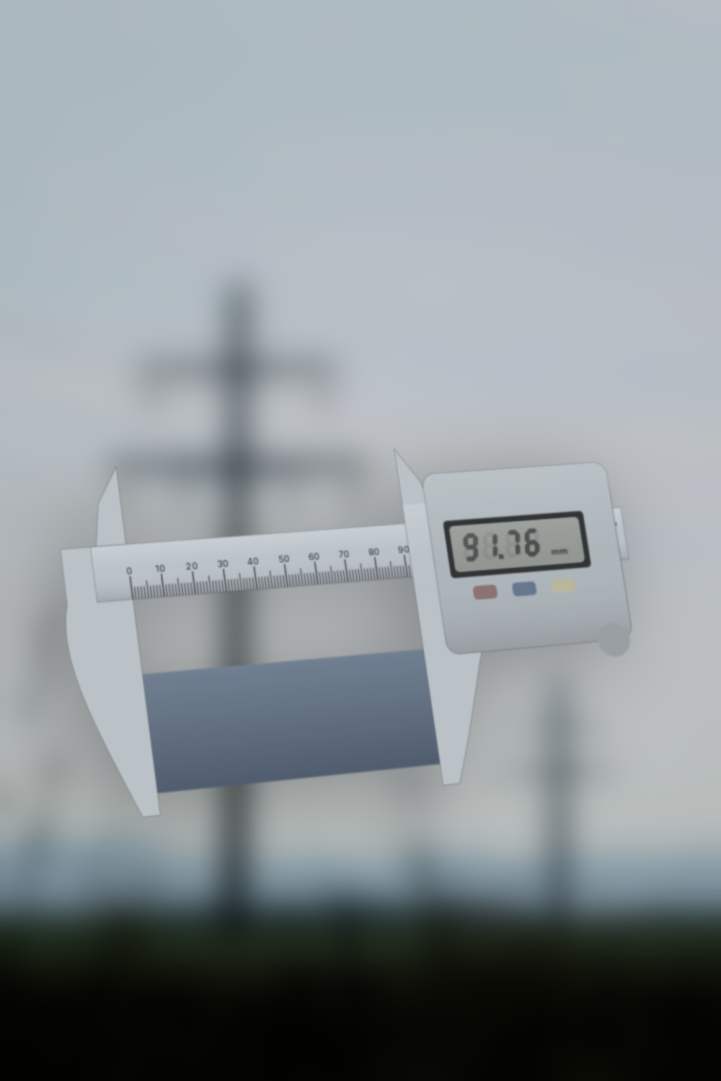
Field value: 91.76 mm
